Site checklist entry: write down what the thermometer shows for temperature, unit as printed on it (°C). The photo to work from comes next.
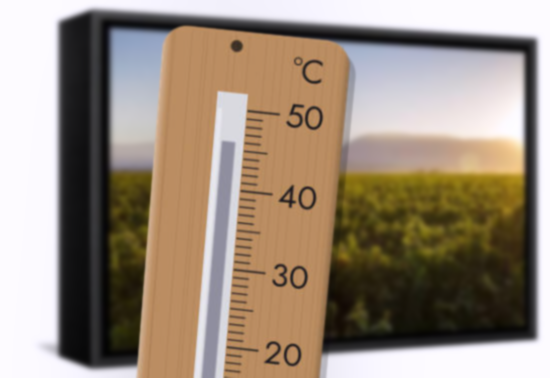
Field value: 46 °C
